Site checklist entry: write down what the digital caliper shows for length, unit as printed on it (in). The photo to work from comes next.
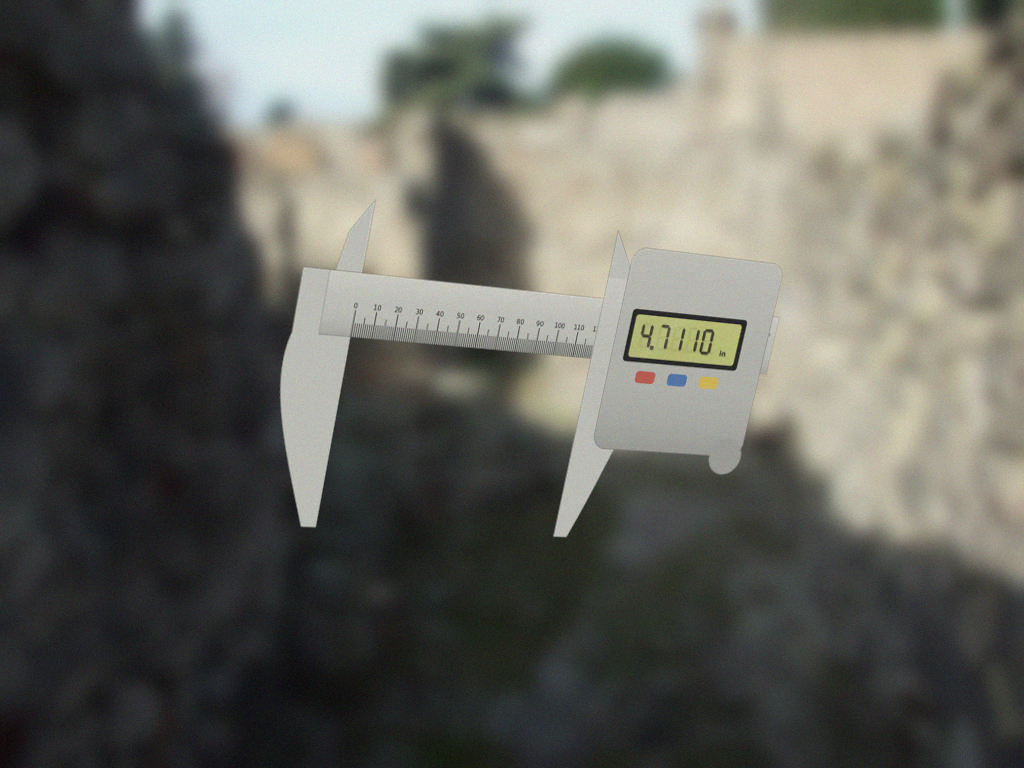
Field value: 4.7110 in
